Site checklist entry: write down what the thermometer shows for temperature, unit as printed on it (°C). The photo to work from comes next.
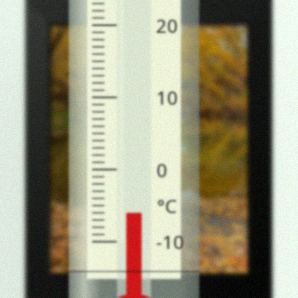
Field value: -6 °C
